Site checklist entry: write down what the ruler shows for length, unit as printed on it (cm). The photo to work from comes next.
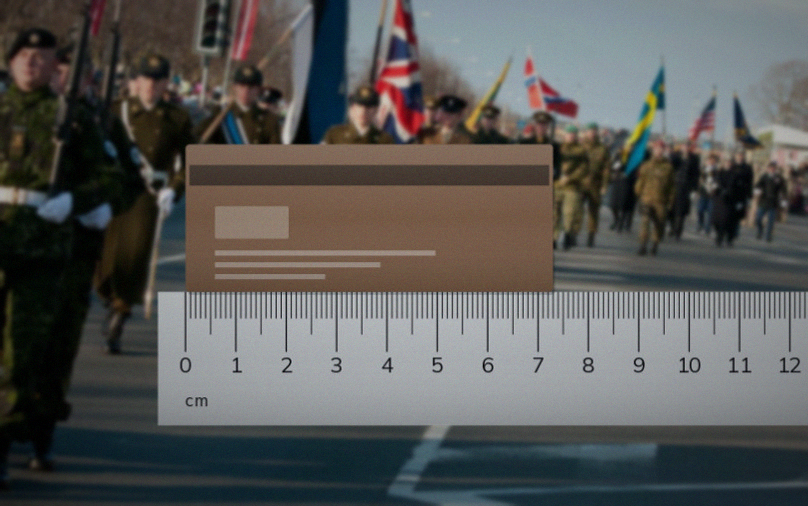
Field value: 7.3 cm
